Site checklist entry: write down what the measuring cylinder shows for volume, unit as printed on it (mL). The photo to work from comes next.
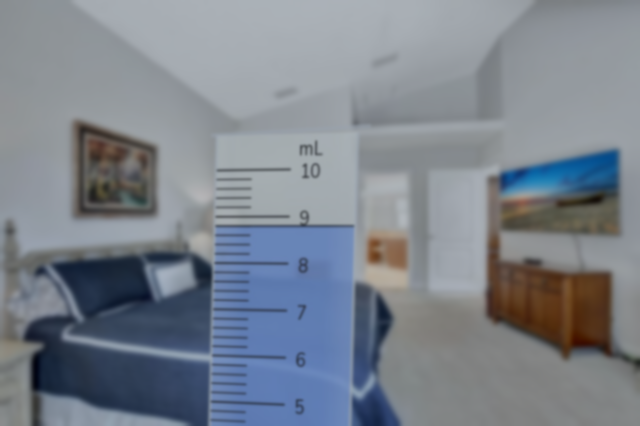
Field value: 8.8 mL
